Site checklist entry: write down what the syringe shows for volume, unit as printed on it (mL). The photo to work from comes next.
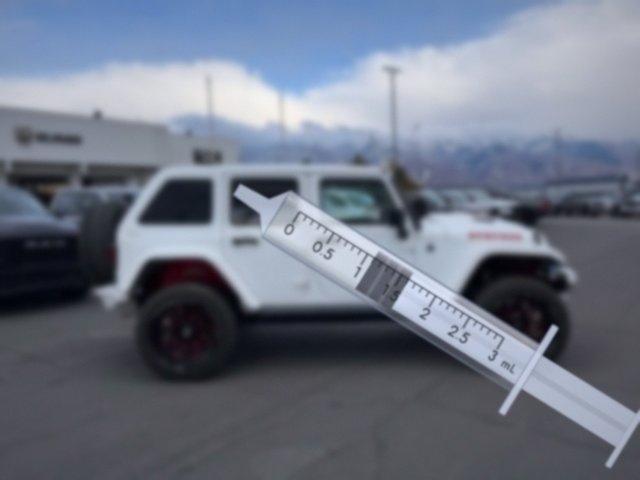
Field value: 1.1 mL
